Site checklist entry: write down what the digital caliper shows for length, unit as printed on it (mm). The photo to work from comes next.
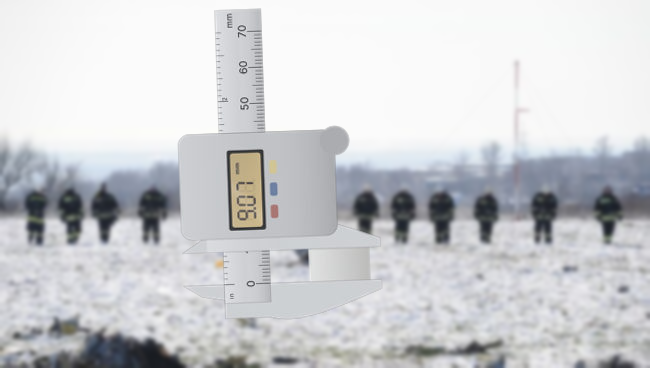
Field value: 9.07 mm
